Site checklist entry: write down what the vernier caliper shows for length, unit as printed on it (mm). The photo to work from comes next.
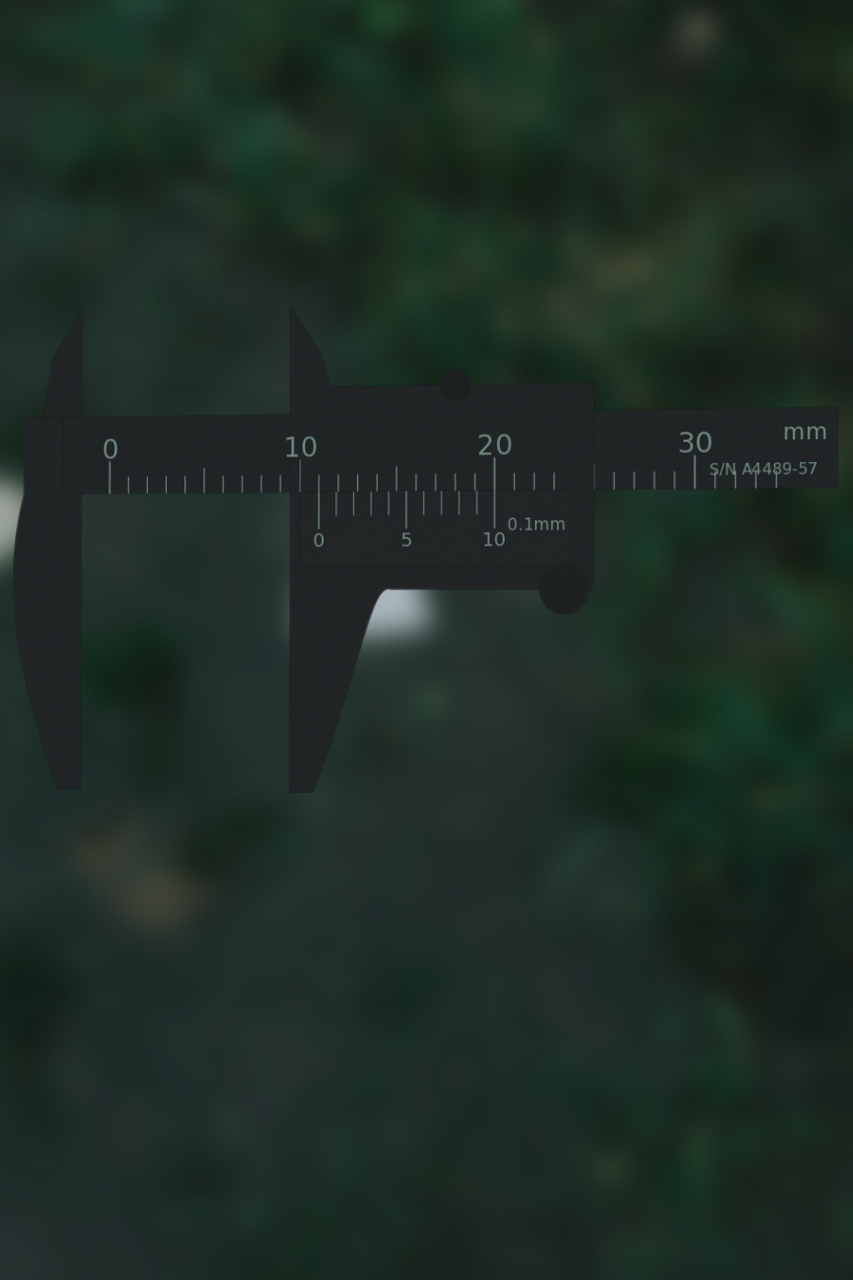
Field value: 11.0 mm
